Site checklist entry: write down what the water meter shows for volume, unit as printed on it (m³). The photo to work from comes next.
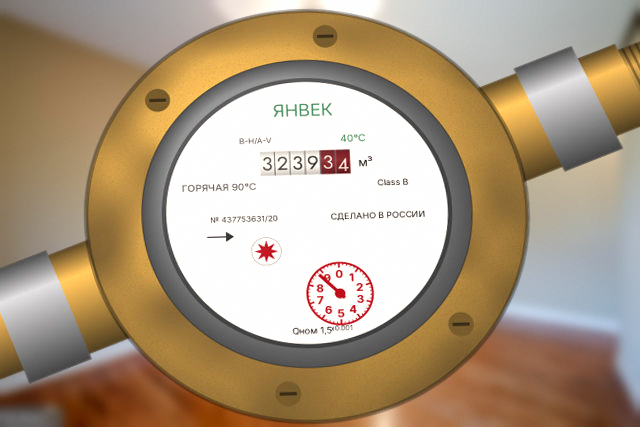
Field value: 3239.338 m³
